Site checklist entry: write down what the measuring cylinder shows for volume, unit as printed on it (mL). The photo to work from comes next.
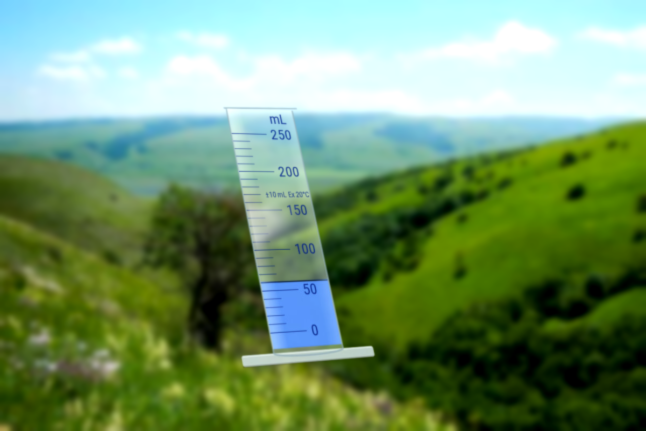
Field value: 60 mL
